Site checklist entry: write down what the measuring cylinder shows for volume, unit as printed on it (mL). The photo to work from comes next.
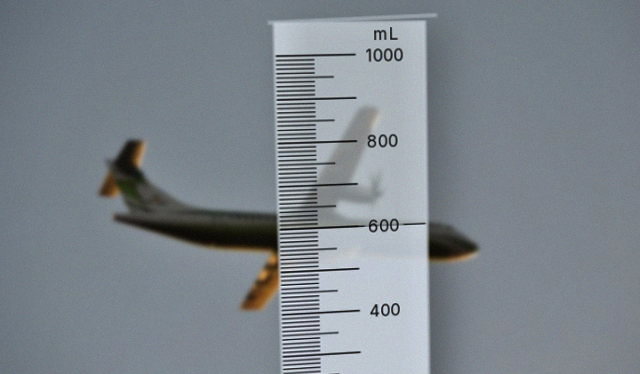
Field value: 600 mL
